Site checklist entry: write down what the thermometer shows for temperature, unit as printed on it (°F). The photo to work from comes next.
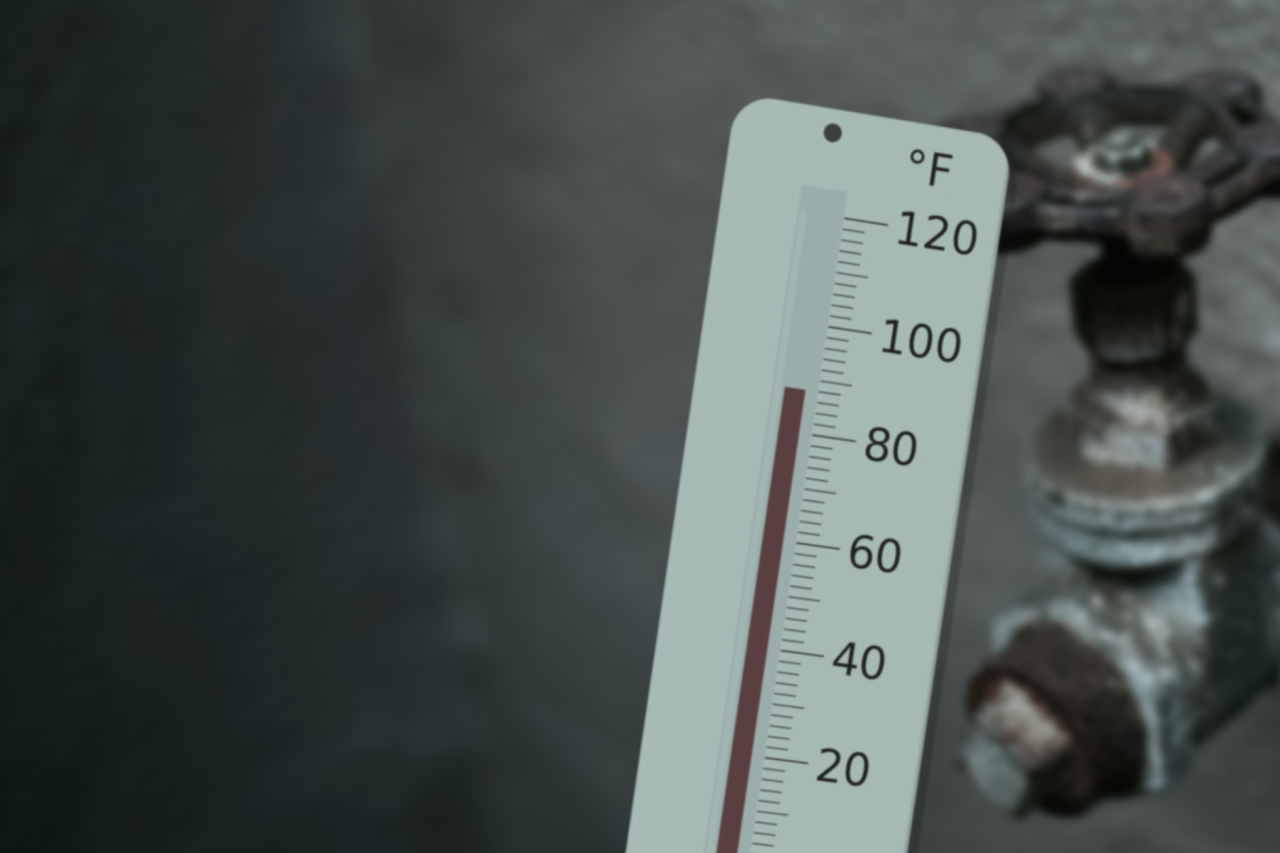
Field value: 88 °F
